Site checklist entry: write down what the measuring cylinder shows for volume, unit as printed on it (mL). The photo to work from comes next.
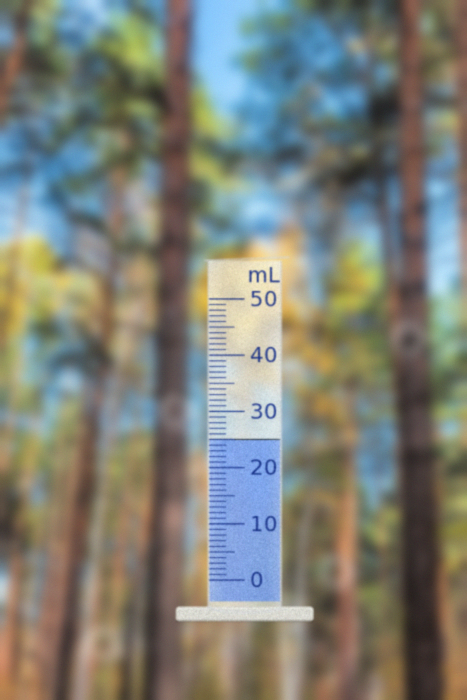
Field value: 25 mL
